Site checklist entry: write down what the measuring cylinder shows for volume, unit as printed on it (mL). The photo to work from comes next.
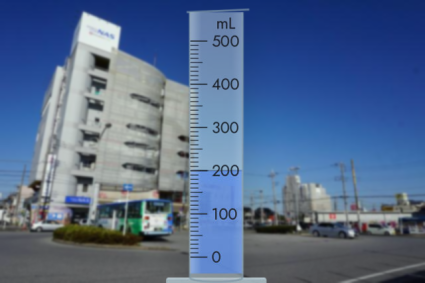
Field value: 200 mL
